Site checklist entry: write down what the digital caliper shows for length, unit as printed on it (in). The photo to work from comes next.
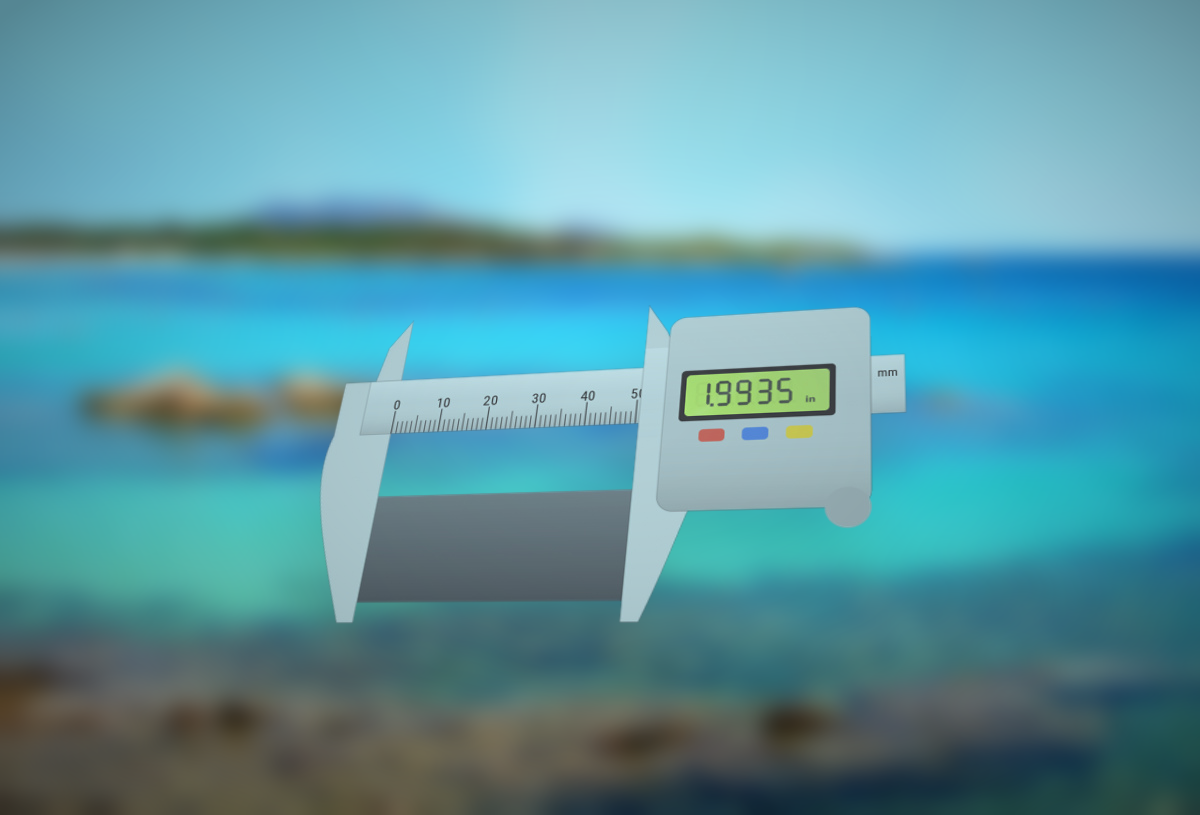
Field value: 1.9935 in
